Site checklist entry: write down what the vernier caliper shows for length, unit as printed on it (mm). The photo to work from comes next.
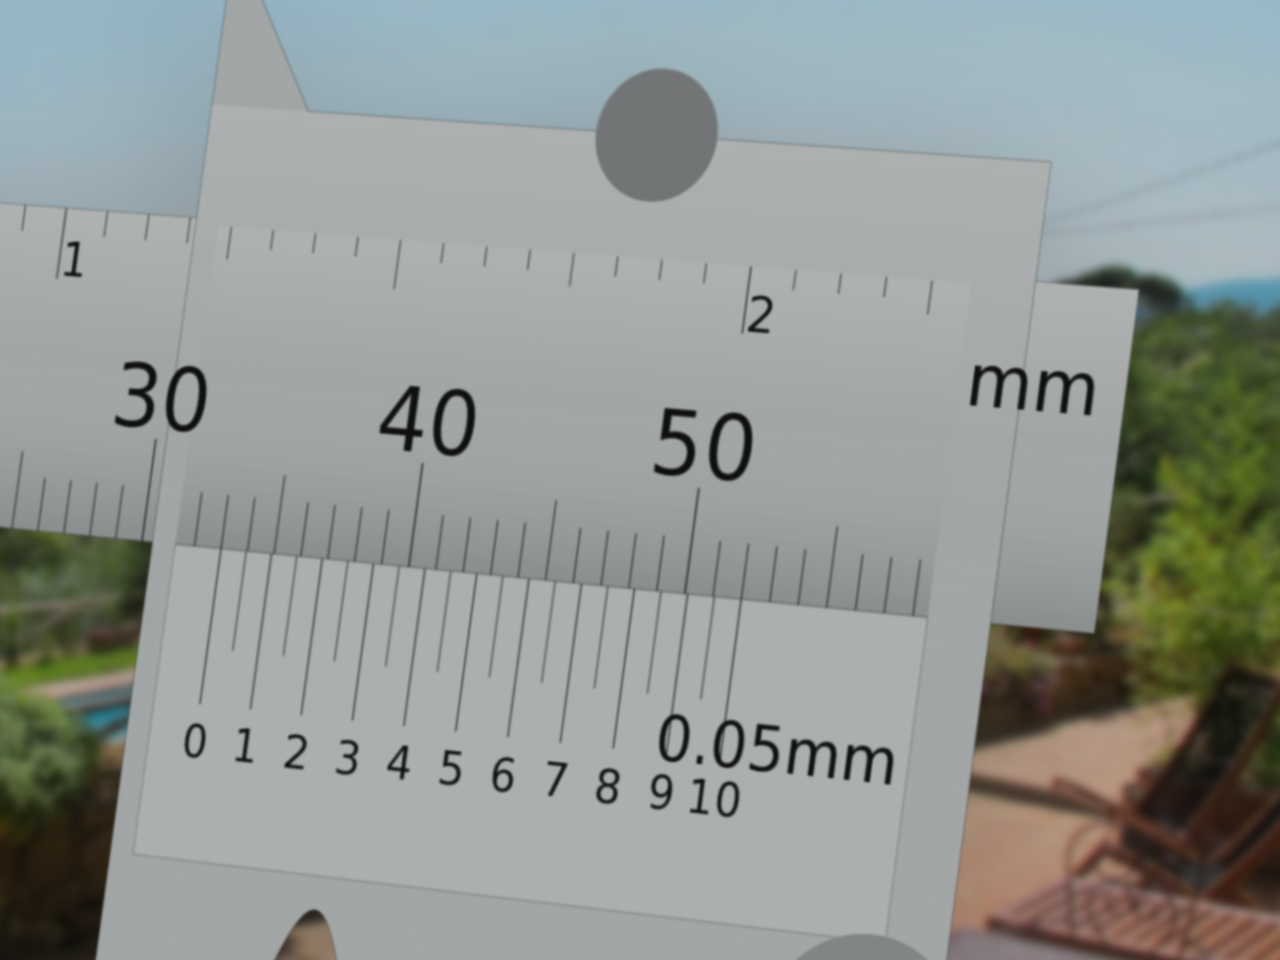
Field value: 33.0 mm
